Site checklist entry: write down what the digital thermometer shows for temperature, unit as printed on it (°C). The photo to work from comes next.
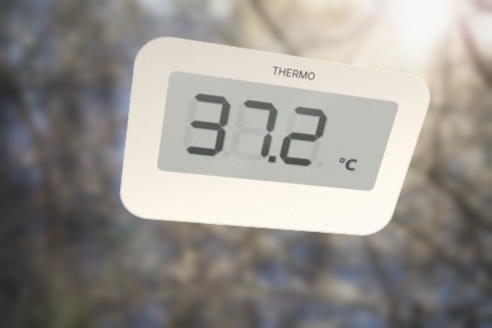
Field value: 37.2 °C
